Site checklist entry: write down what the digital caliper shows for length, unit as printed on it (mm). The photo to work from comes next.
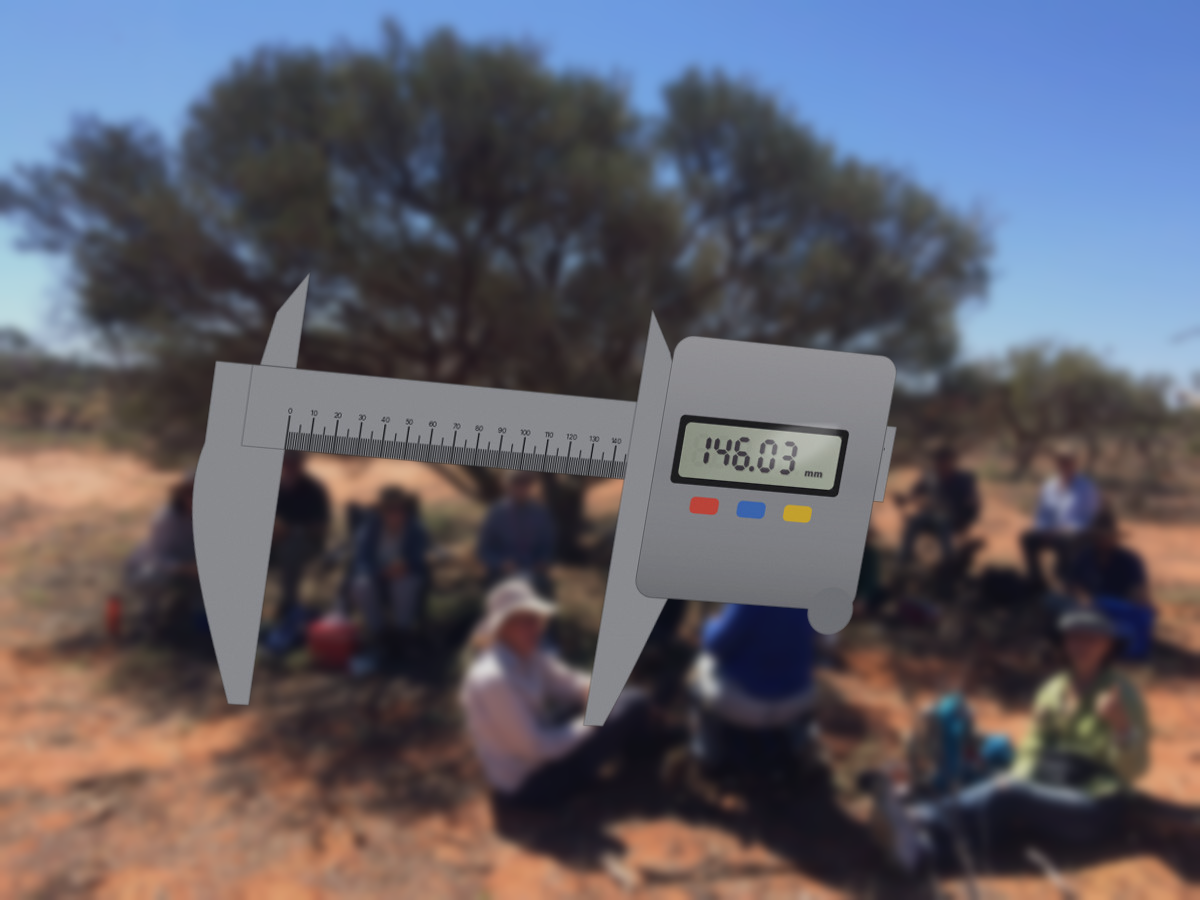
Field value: 146.03 mm
